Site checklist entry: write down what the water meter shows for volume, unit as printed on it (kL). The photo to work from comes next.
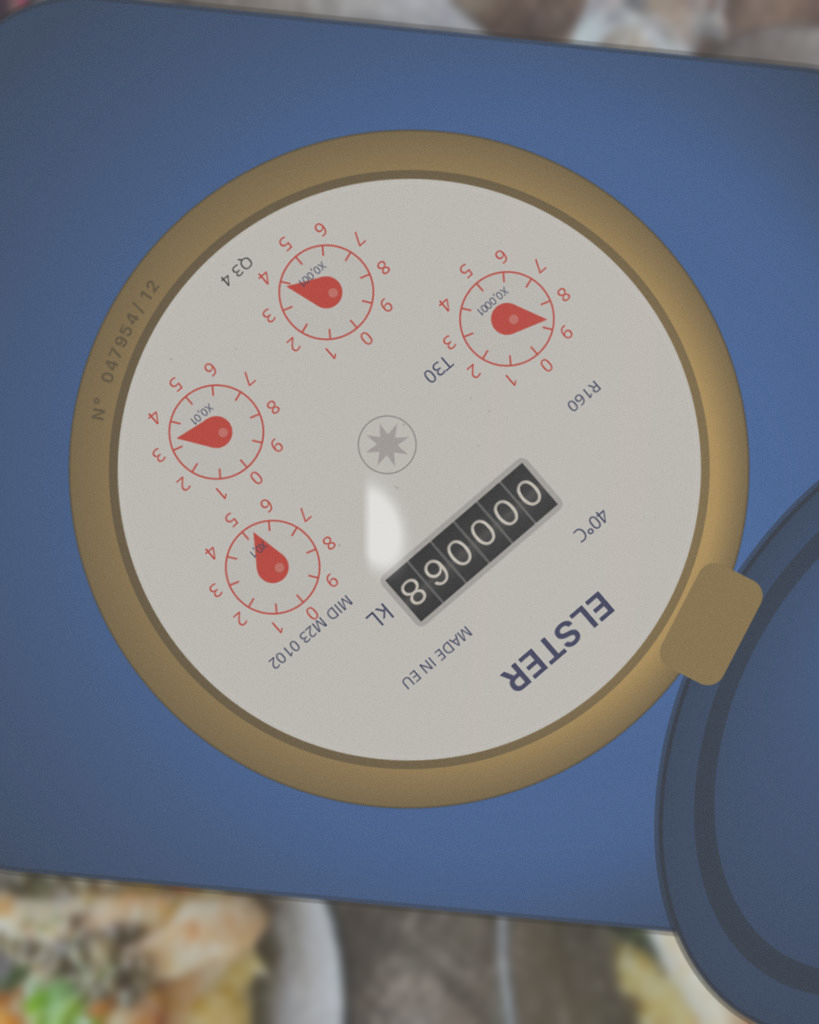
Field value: 68.5338 kL
